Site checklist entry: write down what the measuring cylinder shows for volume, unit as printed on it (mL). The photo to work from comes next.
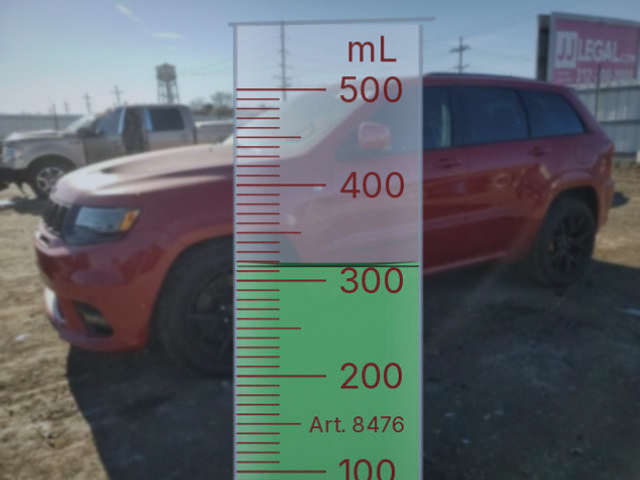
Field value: 315 mL
